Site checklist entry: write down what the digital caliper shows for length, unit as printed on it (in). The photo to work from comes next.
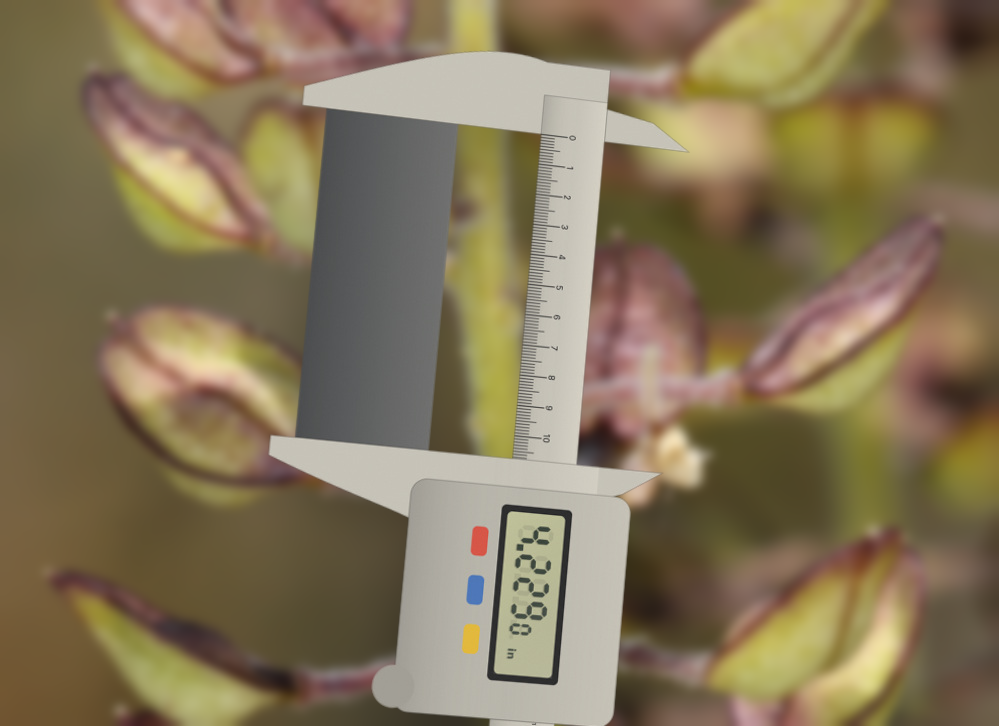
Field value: 4.2290 in
